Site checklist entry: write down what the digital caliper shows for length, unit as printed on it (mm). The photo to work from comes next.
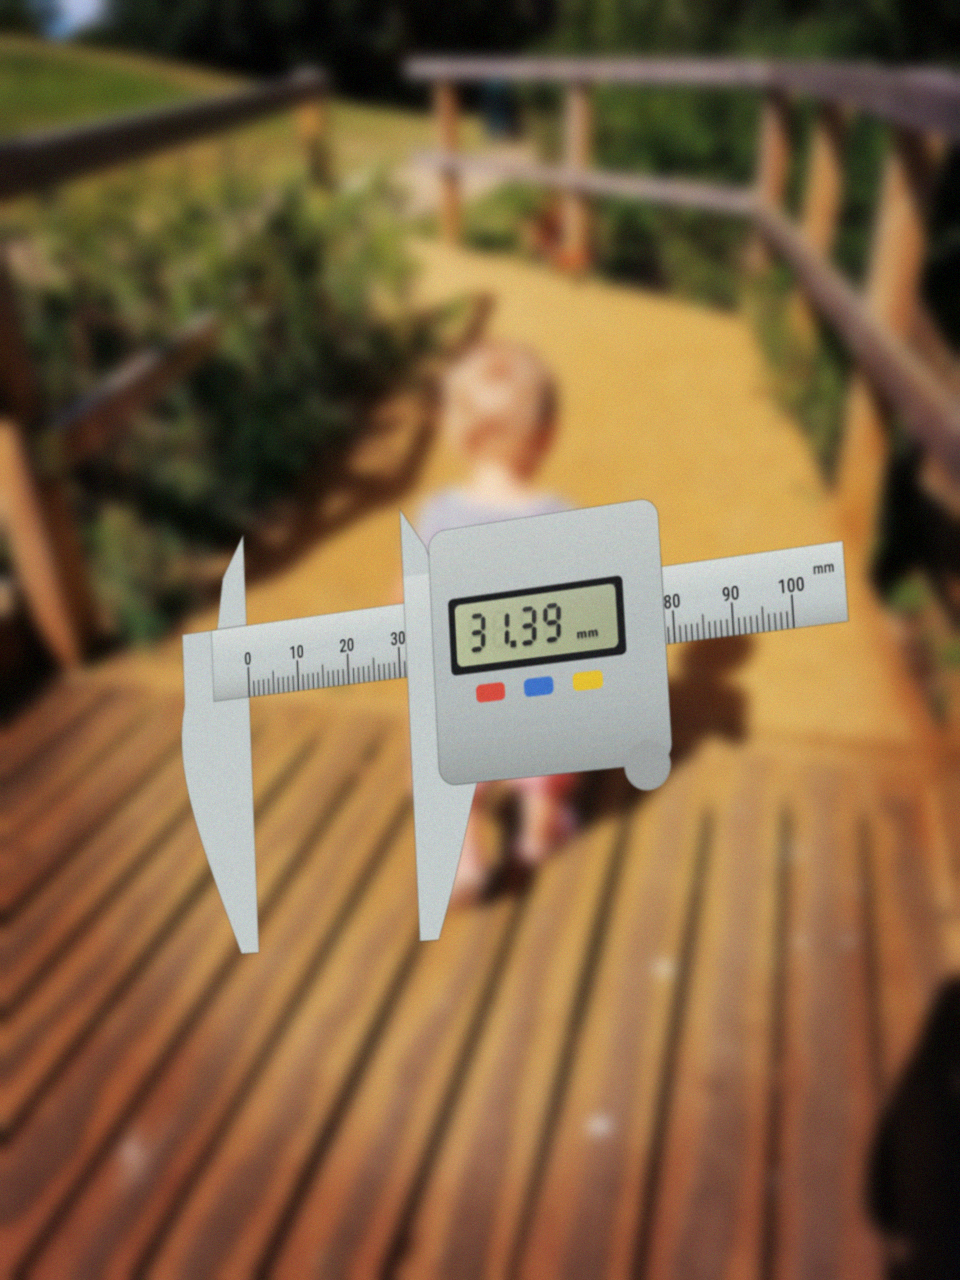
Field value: 31.39 mm
